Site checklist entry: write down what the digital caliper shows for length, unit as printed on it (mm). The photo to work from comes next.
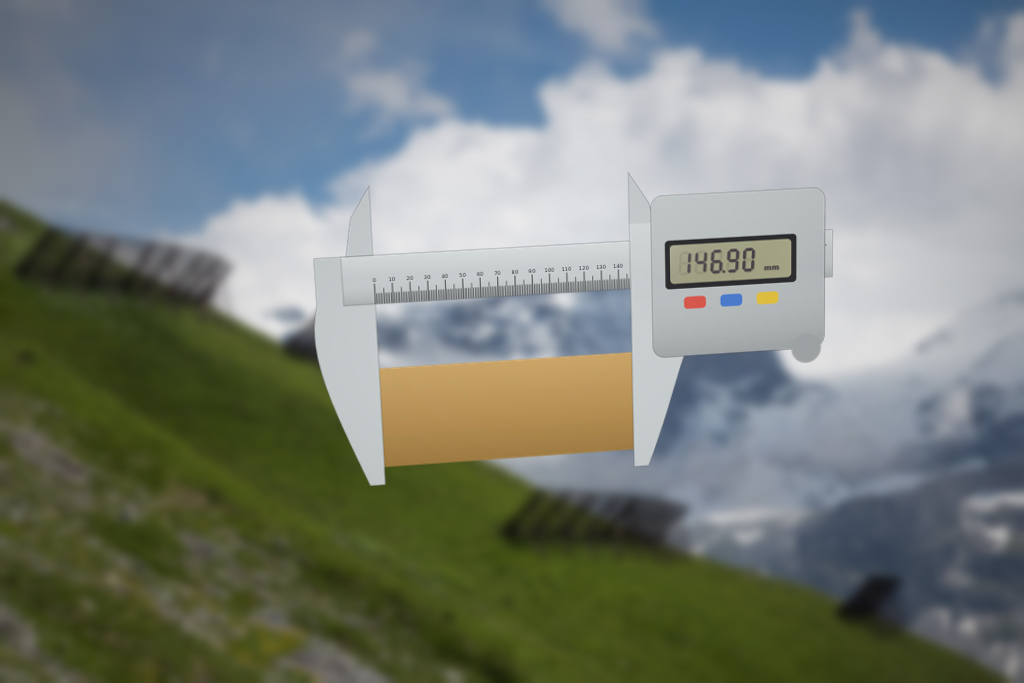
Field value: 146.90 mm
